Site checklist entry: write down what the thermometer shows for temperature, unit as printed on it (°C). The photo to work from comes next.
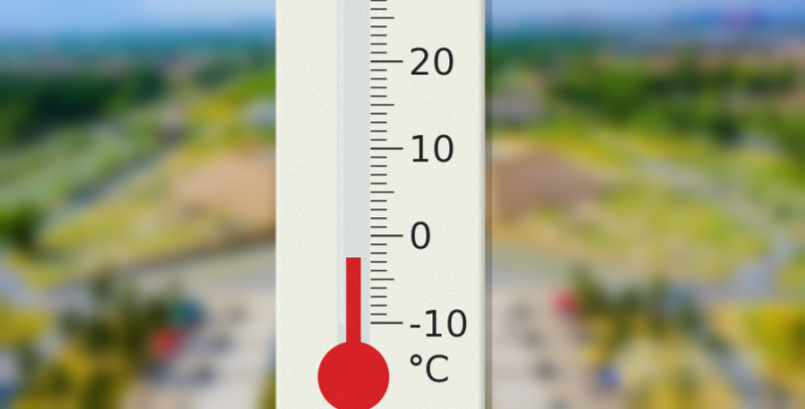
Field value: -2.5 °C
